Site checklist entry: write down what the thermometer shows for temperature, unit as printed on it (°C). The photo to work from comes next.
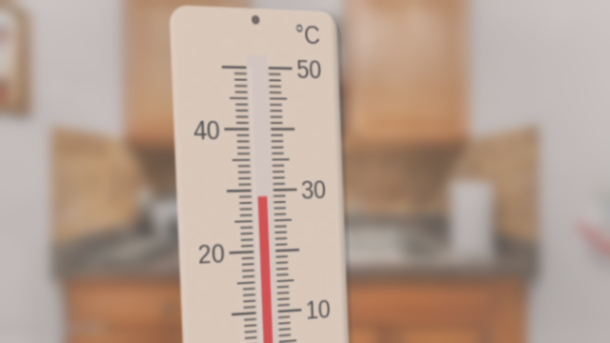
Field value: 29 °C
